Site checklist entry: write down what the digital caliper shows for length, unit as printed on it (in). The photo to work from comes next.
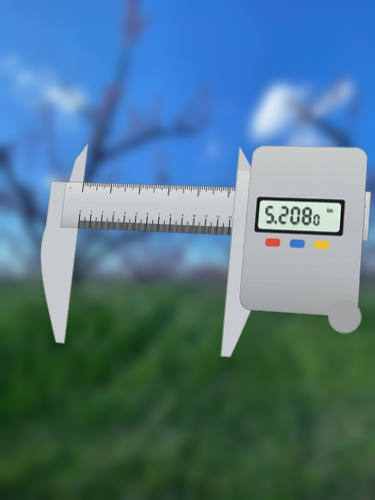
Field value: 5.2080 in
